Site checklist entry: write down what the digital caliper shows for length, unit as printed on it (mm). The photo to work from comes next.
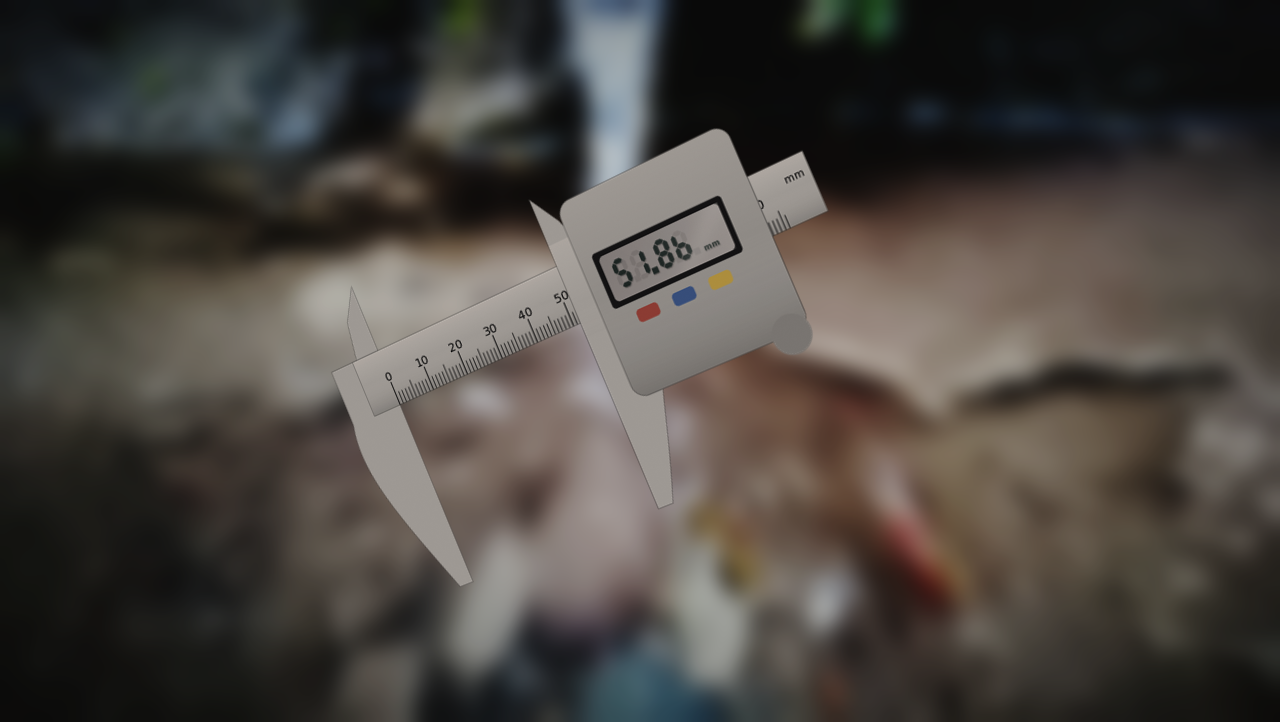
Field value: 51.86 mm
